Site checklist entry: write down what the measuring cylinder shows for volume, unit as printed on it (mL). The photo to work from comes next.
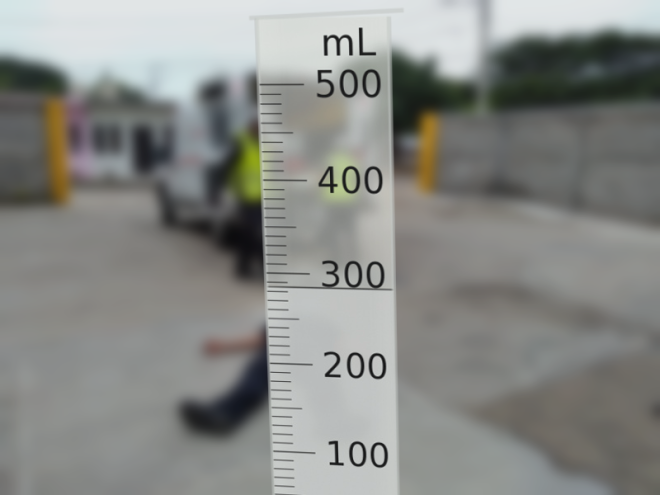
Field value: 285 mL
